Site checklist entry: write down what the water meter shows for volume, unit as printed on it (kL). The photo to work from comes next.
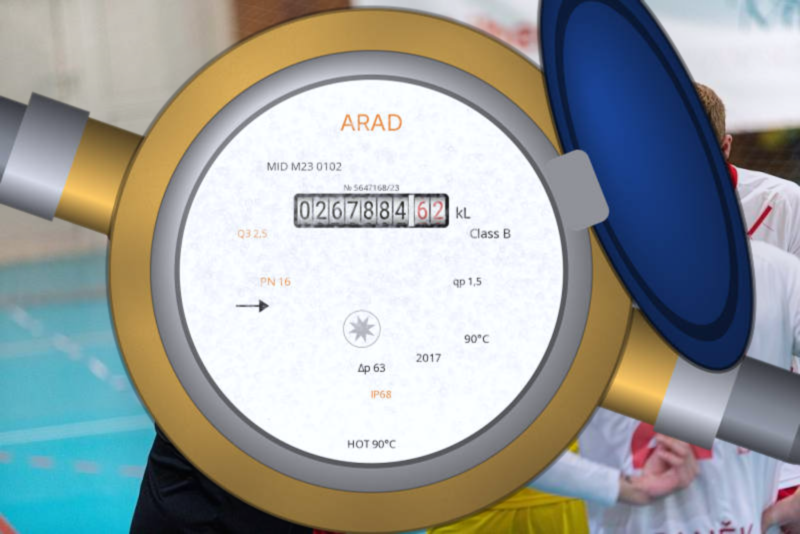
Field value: 267884.62 kL
